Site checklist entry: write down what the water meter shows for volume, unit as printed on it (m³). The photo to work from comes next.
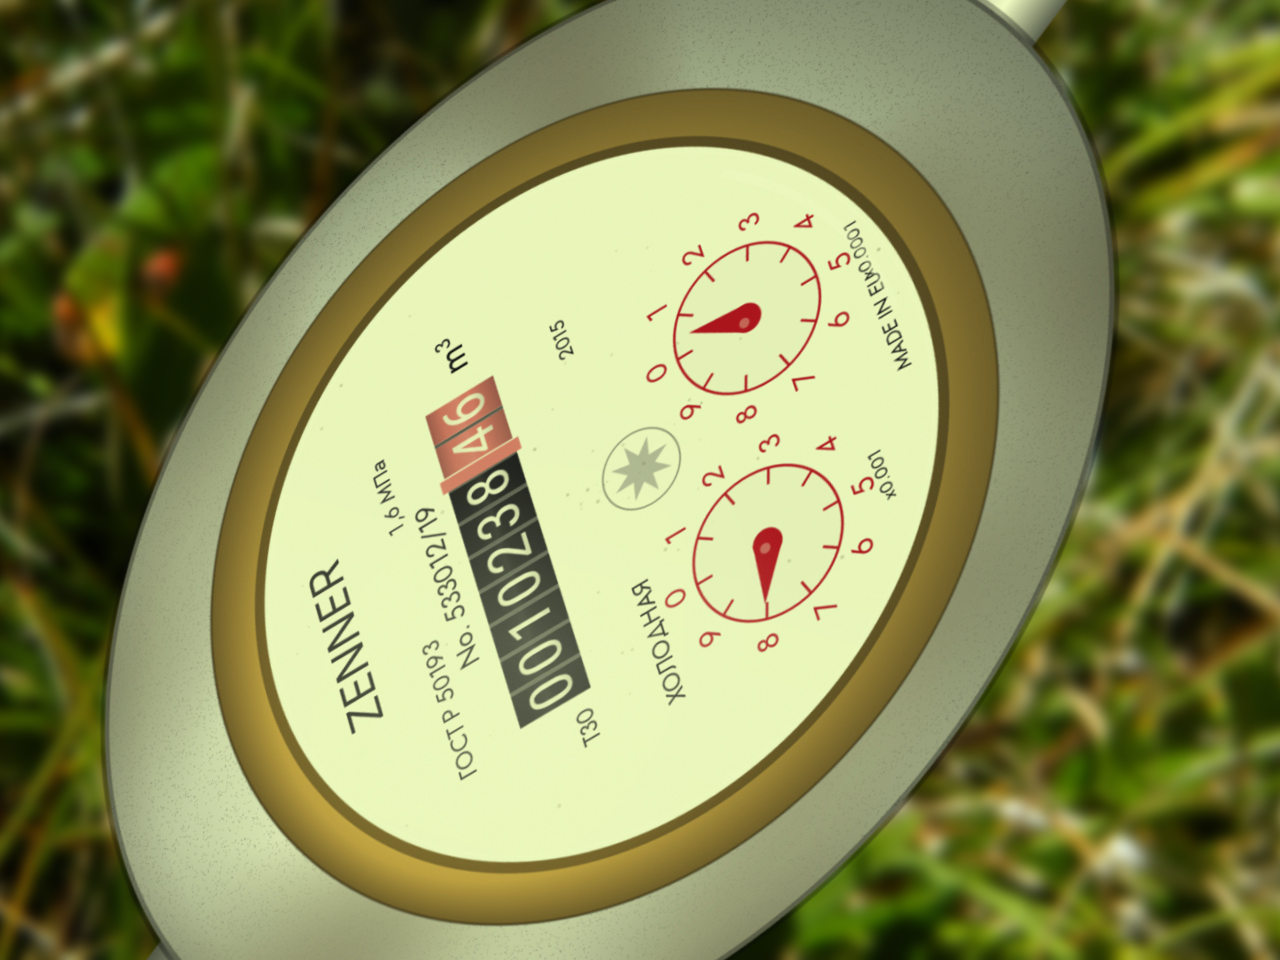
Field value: 10238.4680 m³
